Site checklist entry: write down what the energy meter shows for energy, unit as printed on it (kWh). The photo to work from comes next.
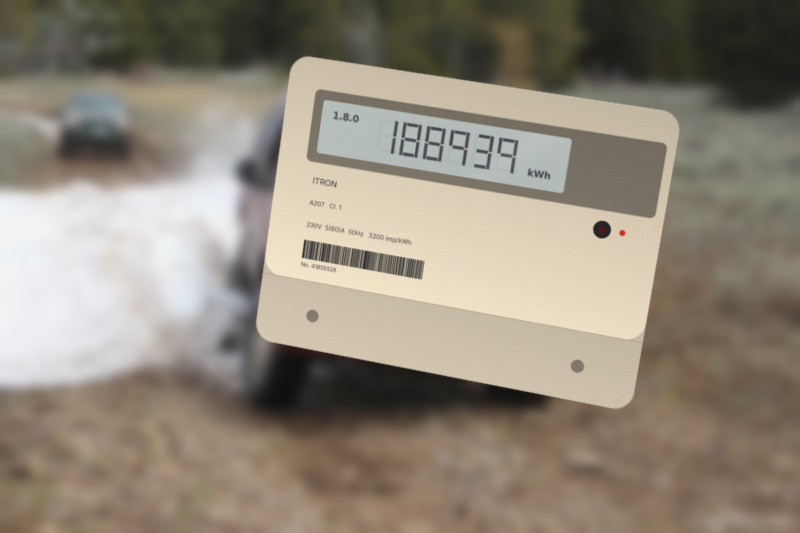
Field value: 188939 kWh
